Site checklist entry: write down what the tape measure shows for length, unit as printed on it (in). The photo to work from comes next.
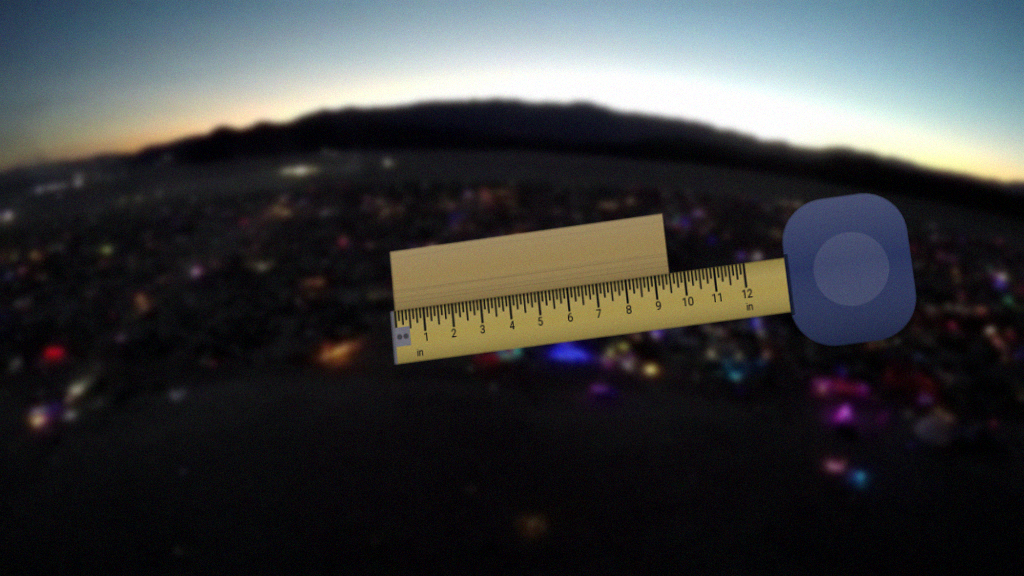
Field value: 9.5 in
